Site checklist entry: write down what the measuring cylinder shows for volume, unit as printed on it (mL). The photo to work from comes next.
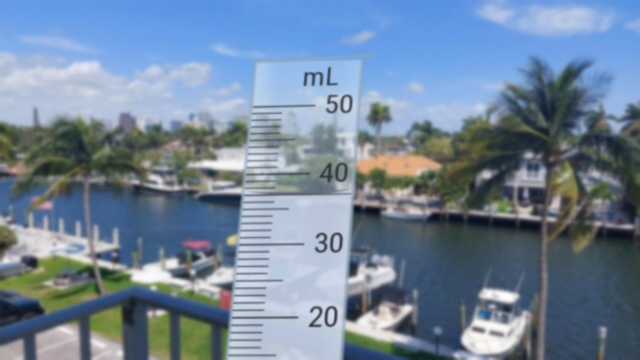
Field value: 37 mL
